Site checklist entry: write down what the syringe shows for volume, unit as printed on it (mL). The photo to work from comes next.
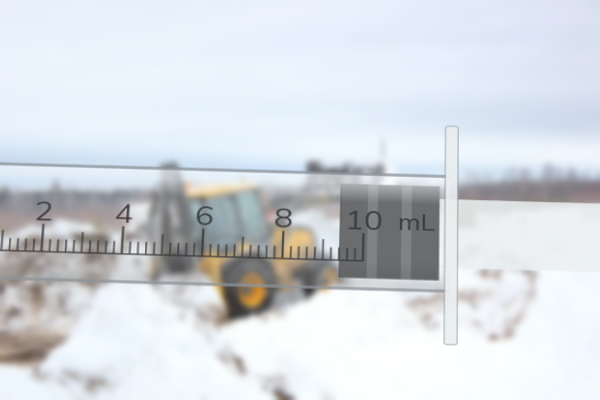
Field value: 9.4 mL
